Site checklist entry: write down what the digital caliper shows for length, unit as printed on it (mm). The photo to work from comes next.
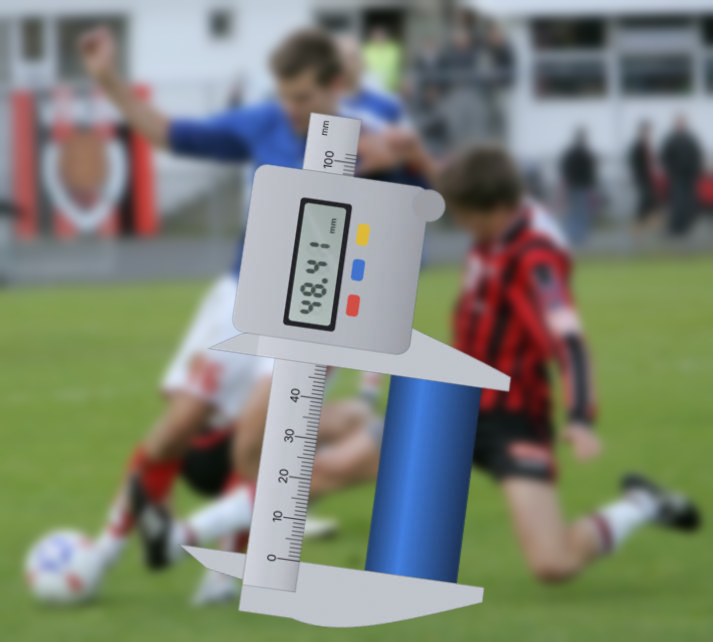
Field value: 48.41 mm
